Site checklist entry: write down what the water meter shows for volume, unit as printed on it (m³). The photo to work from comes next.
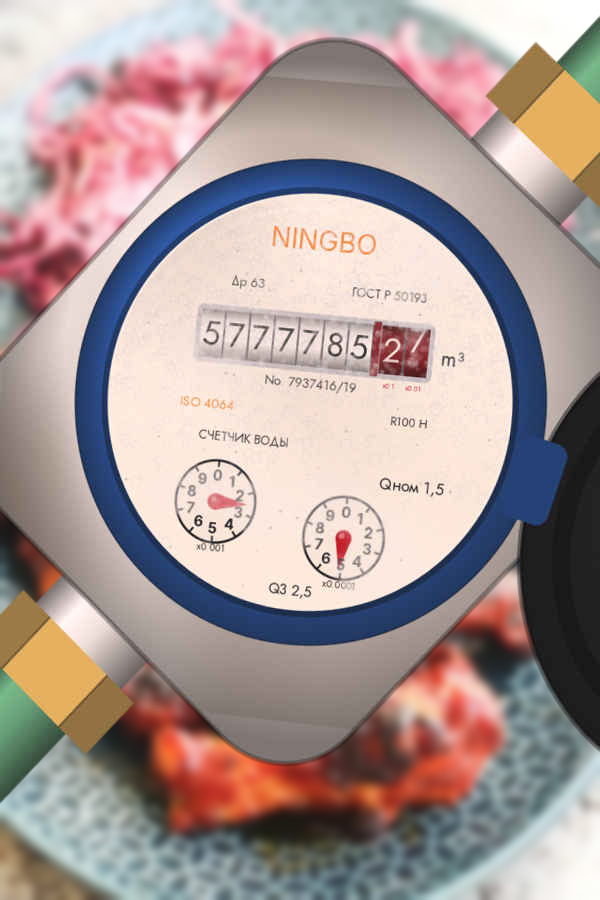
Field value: 5777785.2725 m³
